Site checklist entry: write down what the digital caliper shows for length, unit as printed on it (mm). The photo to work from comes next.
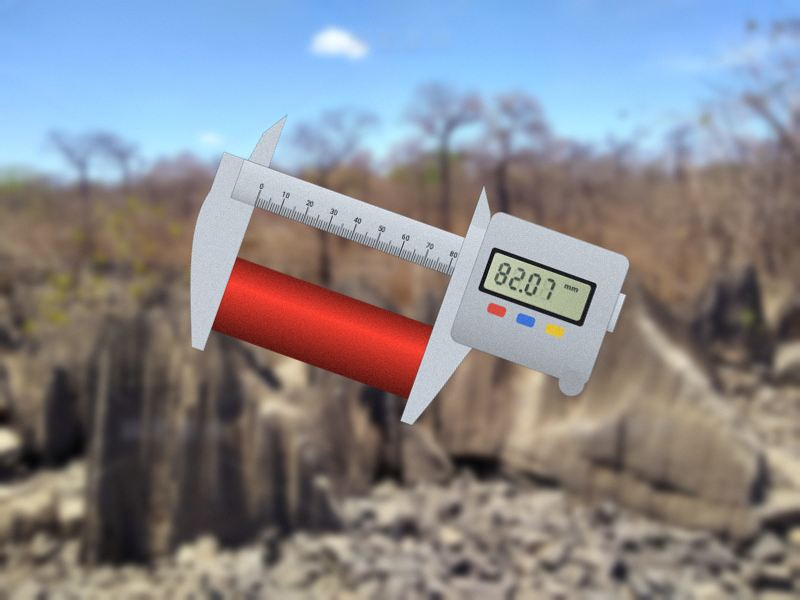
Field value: 82.07 mm
